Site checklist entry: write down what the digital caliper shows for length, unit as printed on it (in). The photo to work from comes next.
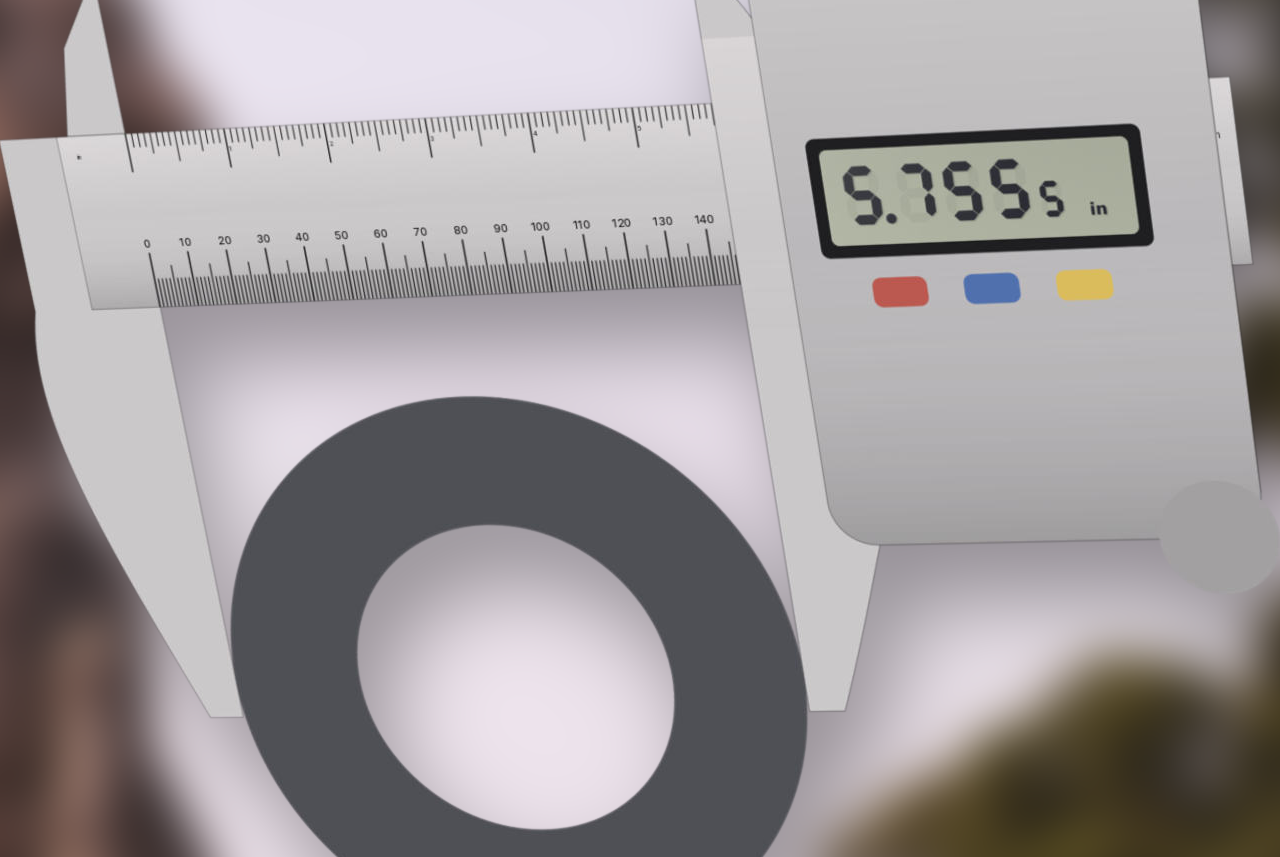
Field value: 5.7555 in
